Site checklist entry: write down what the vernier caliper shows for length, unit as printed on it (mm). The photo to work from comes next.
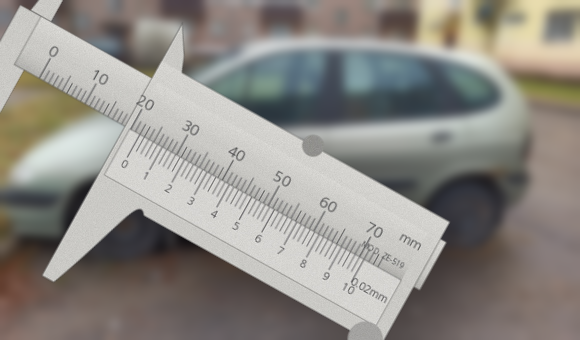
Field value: 22.0 mm
